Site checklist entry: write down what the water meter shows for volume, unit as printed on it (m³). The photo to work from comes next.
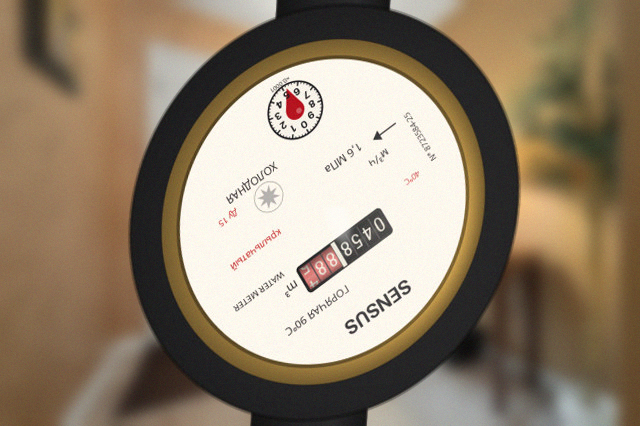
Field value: 458.8845 m³
